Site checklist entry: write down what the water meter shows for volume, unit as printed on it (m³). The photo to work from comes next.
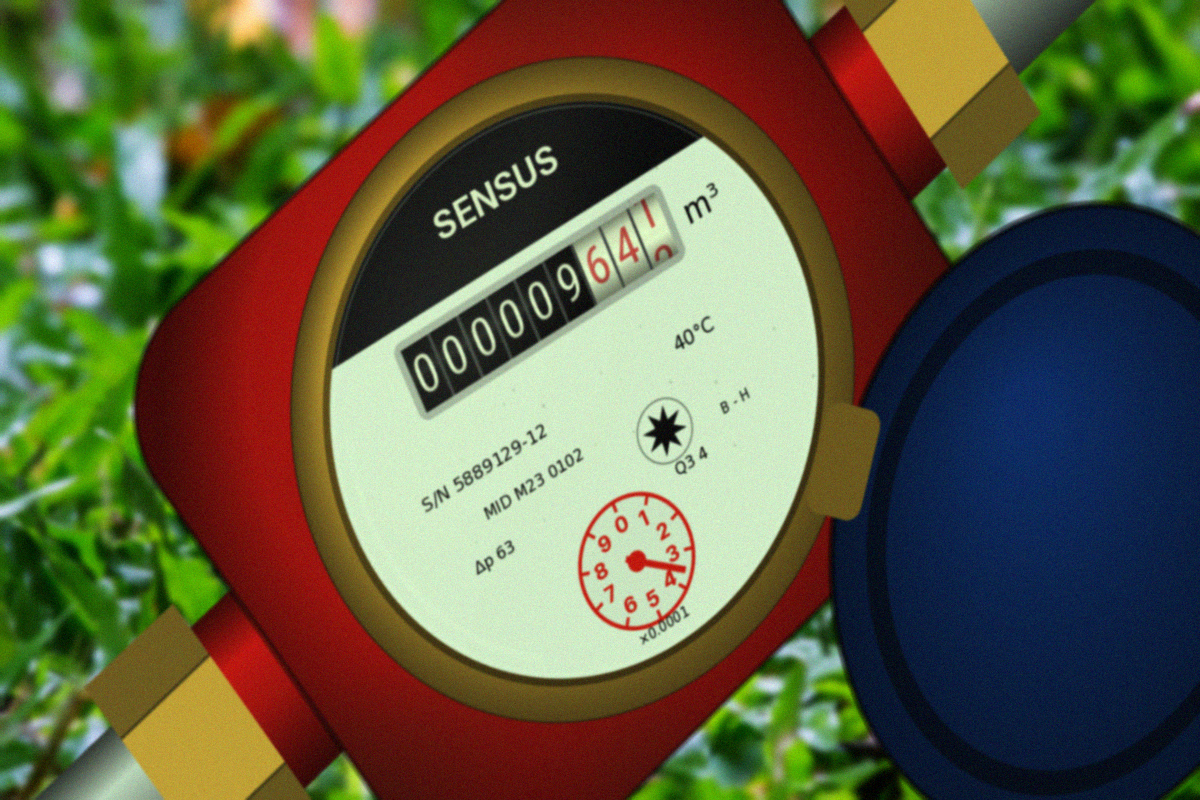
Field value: 9.6413 m³
